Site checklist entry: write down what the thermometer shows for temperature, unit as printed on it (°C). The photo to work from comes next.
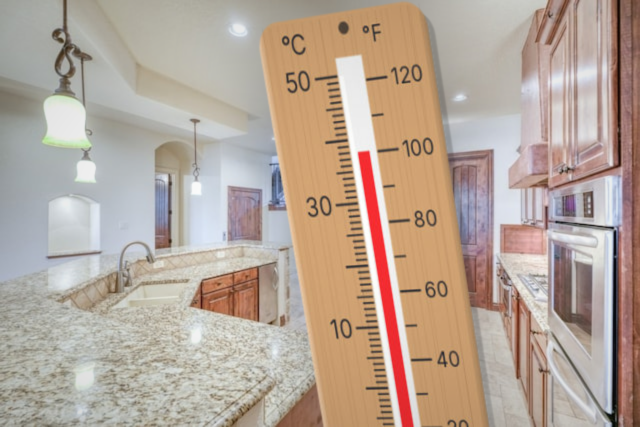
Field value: 38 °C
